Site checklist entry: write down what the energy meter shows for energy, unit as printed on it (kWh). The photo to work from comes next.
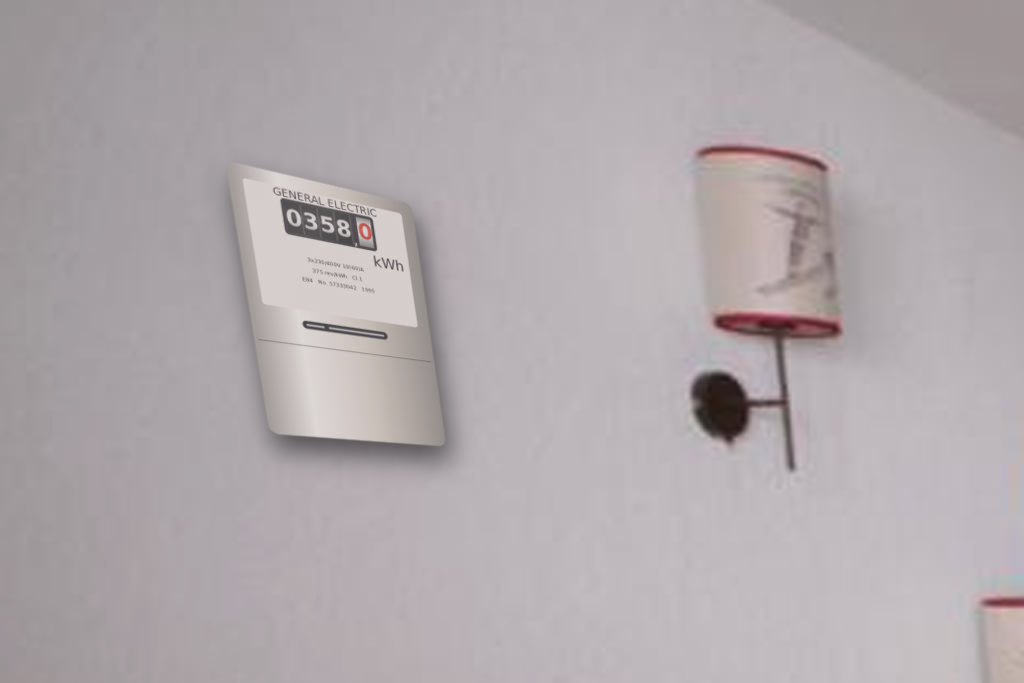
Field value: 358.0 kWh
